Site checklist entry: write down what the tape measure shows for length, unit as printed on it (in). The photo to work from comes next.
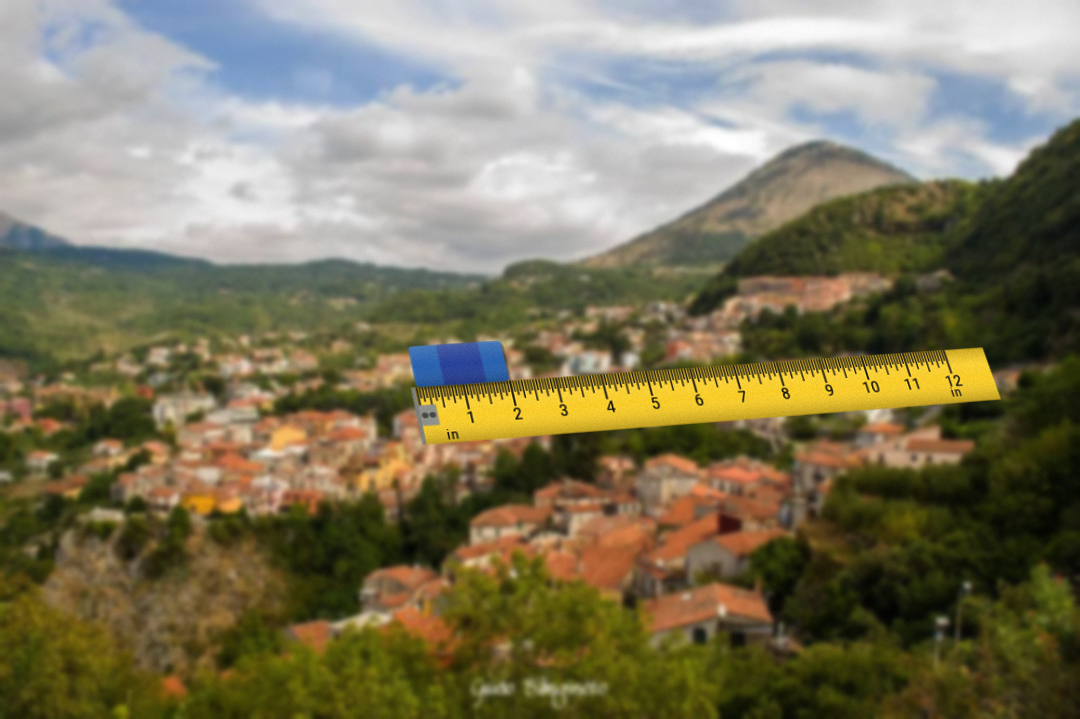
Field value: 2 in
